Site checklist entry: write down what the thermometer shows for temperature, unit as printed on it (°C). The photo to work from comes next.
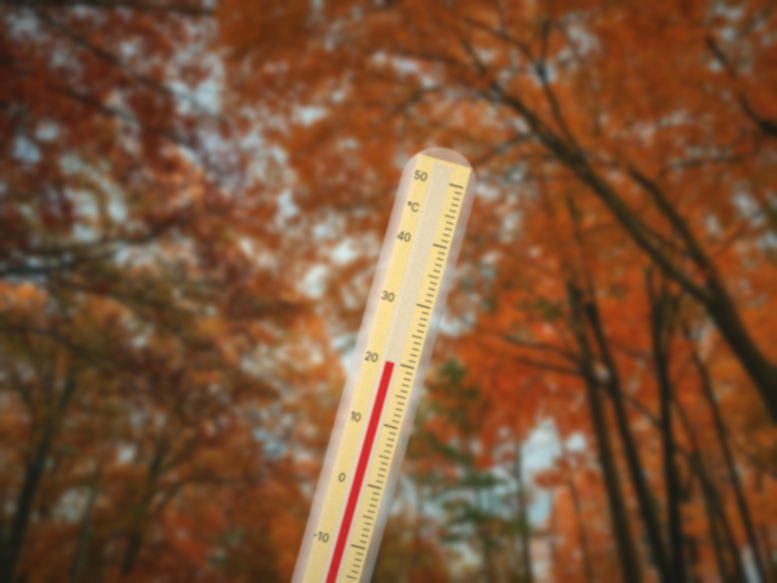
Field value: 20 °C
